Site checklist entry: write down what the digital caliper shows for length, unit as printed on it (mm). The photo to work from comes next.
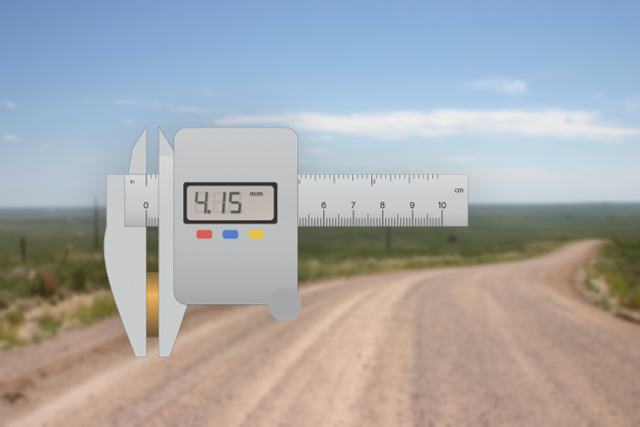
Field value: 4.15 mm
